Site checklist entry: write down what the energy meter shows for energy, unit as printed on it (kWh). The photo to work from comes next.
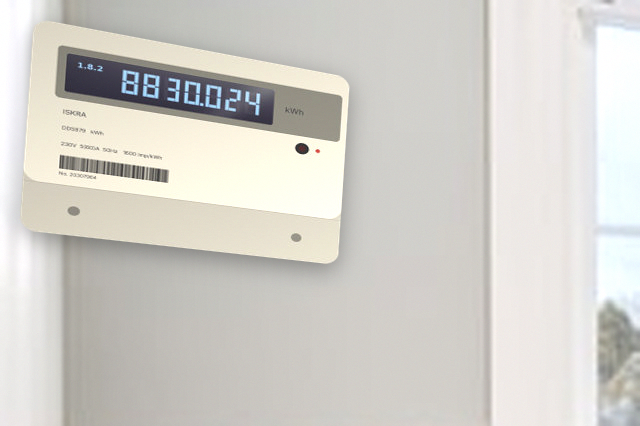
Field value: 8830.024 kWh
